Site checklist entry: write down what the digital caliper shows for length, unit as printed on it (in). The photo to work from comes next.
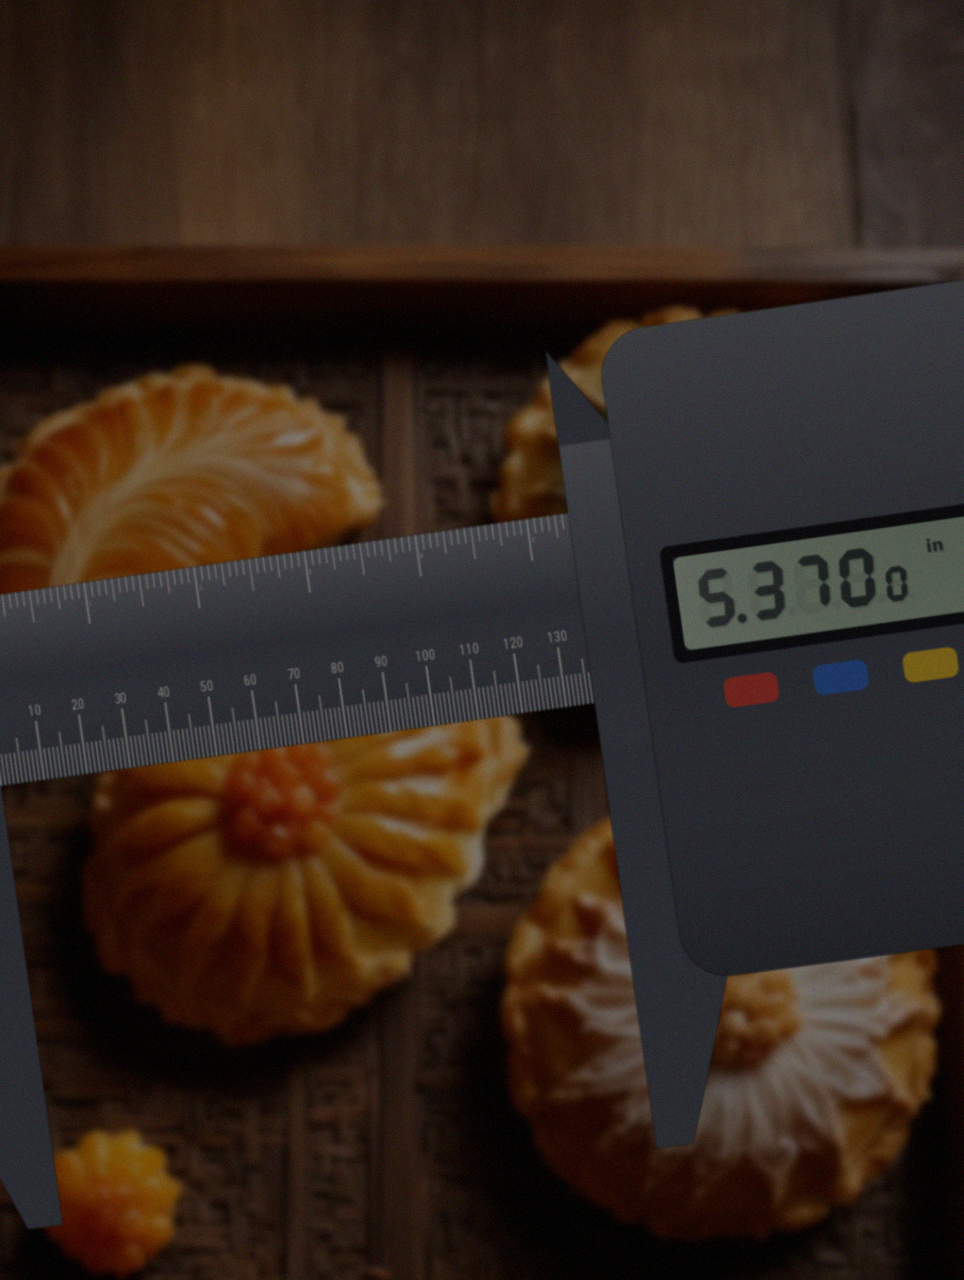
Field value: 5.3700 in
